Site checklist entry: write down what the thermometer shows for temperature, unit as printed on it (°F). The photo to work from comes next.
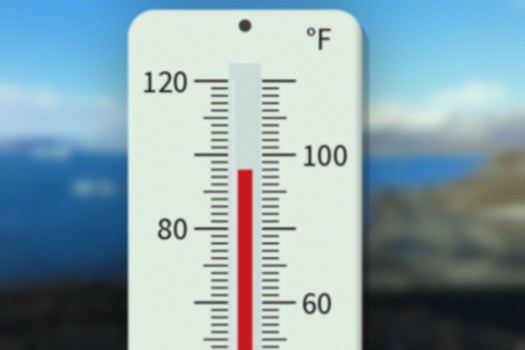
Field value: 96 °F
